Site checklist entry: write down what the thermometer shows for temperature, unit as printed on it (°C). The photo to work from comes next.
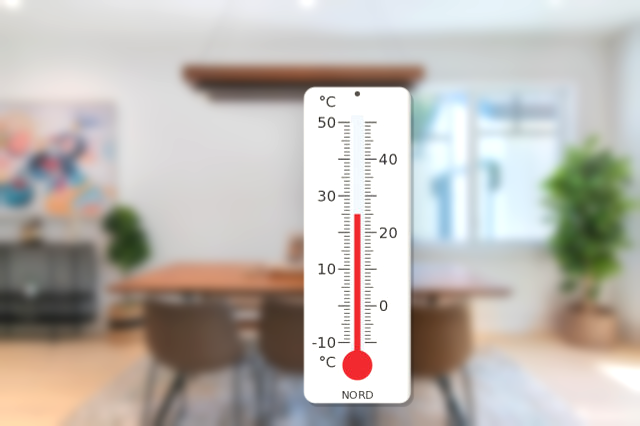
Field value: 25 °C
